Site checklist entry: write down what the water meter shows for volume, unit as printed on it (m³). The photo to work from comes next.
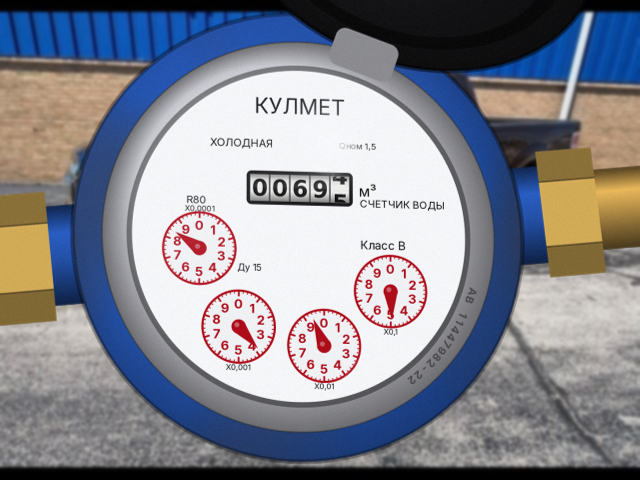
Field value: 694.4938 m³
